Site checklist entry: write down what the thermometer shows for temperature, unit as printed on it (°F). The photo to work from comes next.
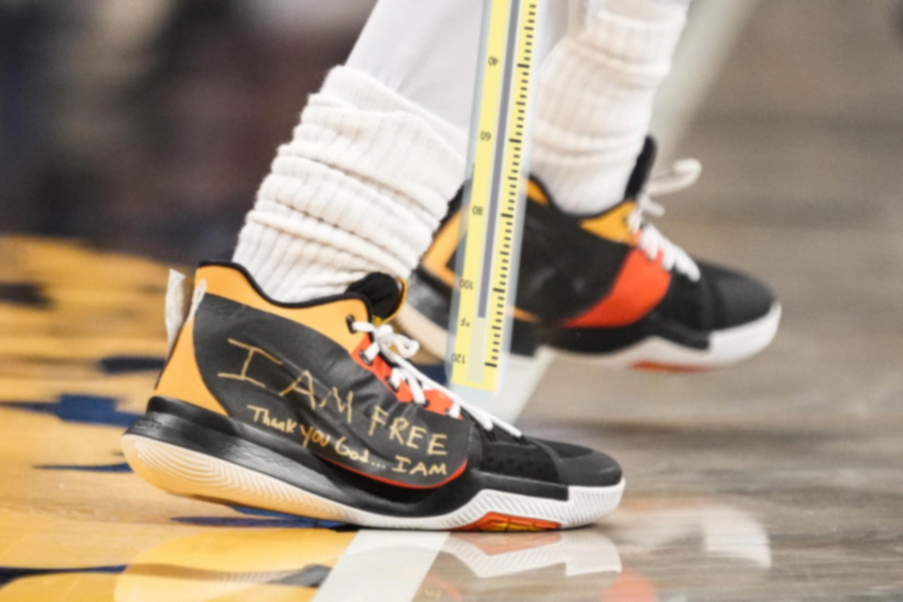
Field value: 108 °F
